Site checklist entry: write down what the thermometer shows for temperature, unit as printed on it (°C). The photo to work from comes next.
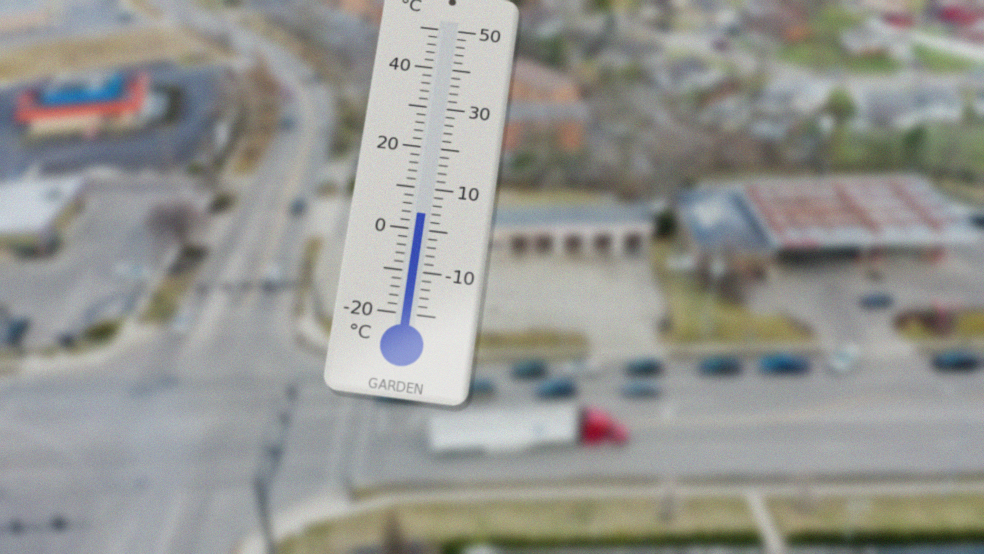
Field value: 4 °C
